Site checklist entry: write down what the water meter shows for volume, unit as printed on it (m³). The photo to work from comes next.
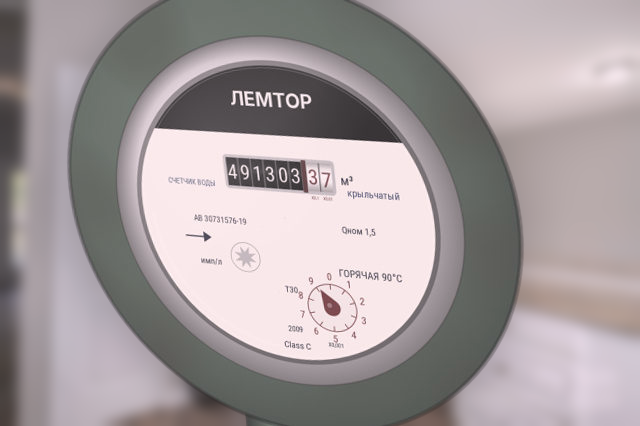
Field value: 491303.369 m³
